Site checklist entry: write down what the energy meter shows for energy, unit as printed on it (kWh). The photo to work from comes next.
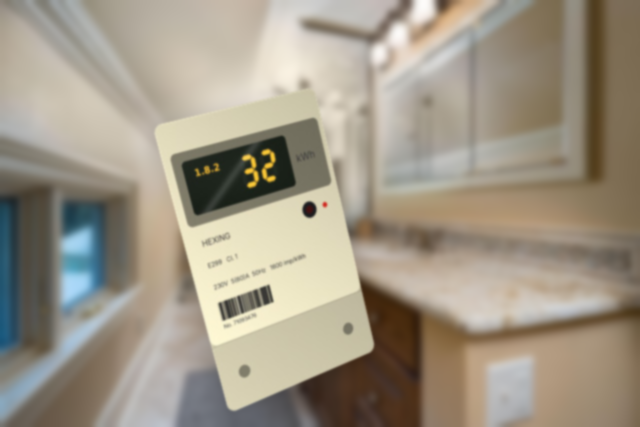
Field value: 32 kWh
